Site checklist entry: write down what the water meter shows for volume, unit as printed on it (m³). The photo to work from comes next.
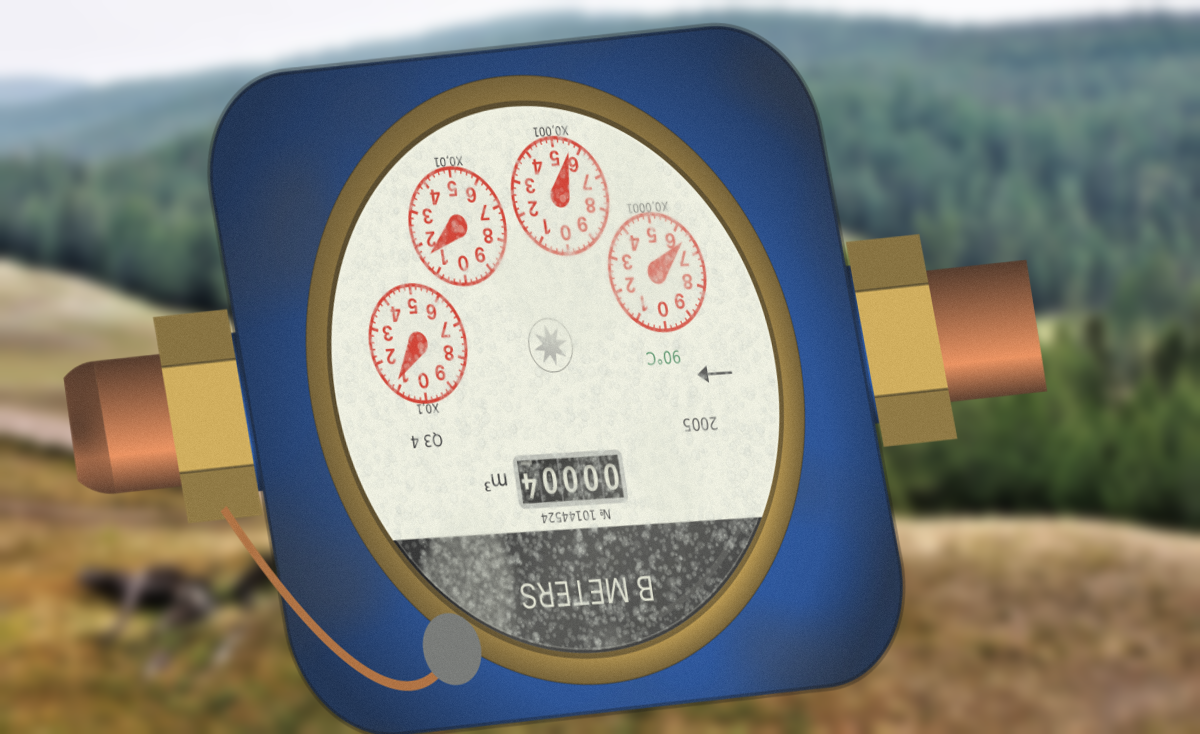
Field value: 4.1156 m³
